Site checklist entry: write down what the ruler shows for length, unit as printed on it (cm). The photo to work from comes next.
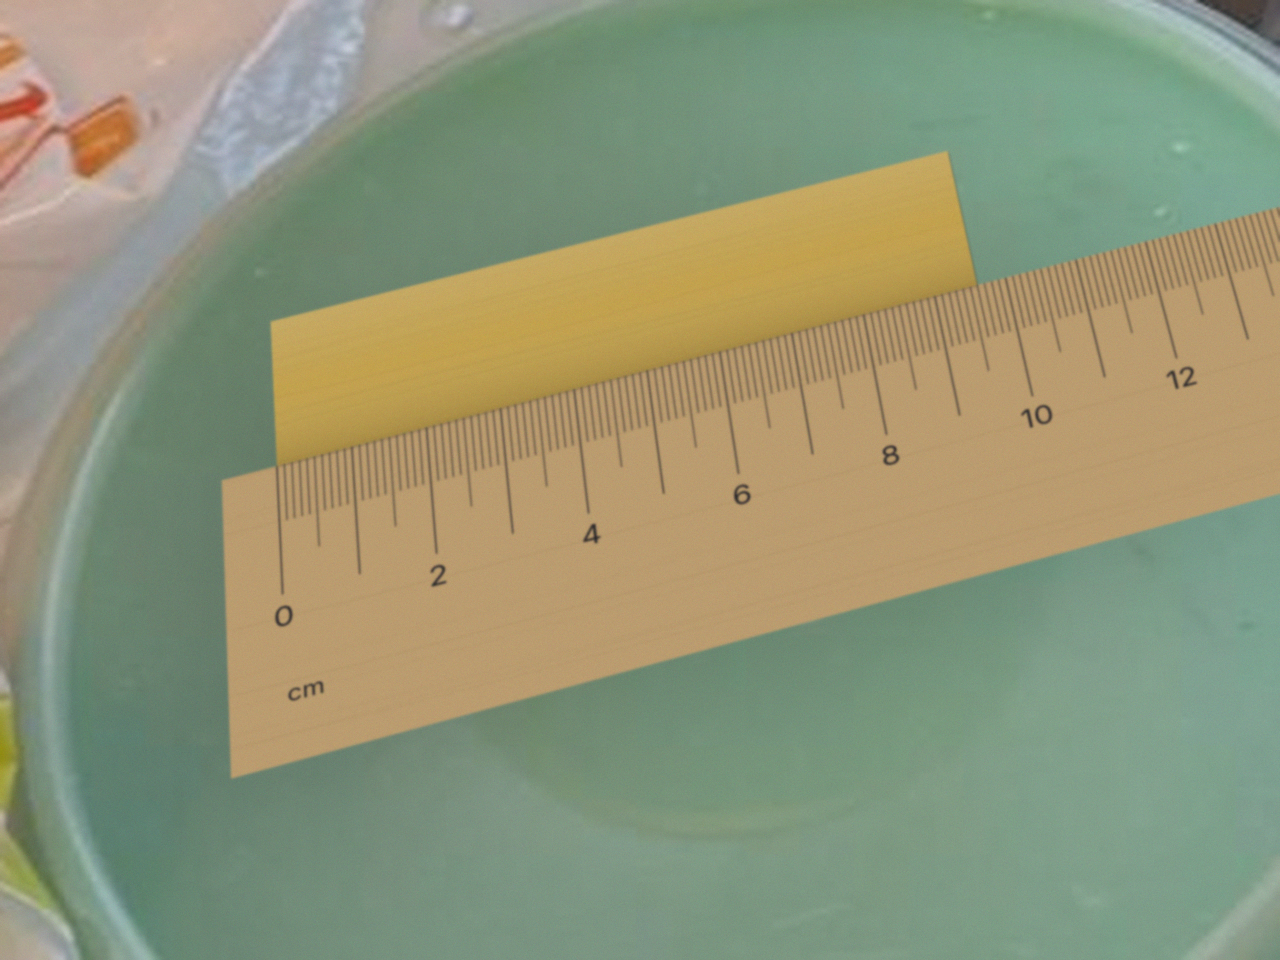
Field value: 9.6 cm
